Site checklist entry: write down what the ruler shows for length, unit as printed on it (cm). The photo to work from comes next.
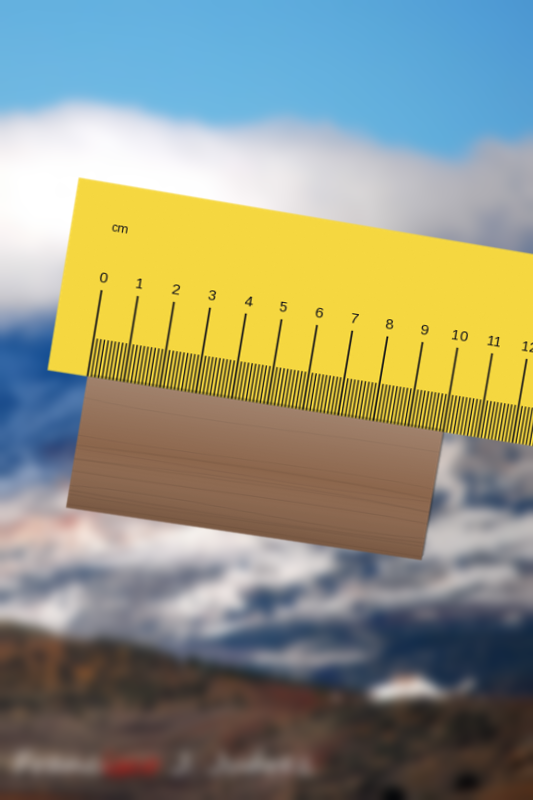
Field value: 10 cm
